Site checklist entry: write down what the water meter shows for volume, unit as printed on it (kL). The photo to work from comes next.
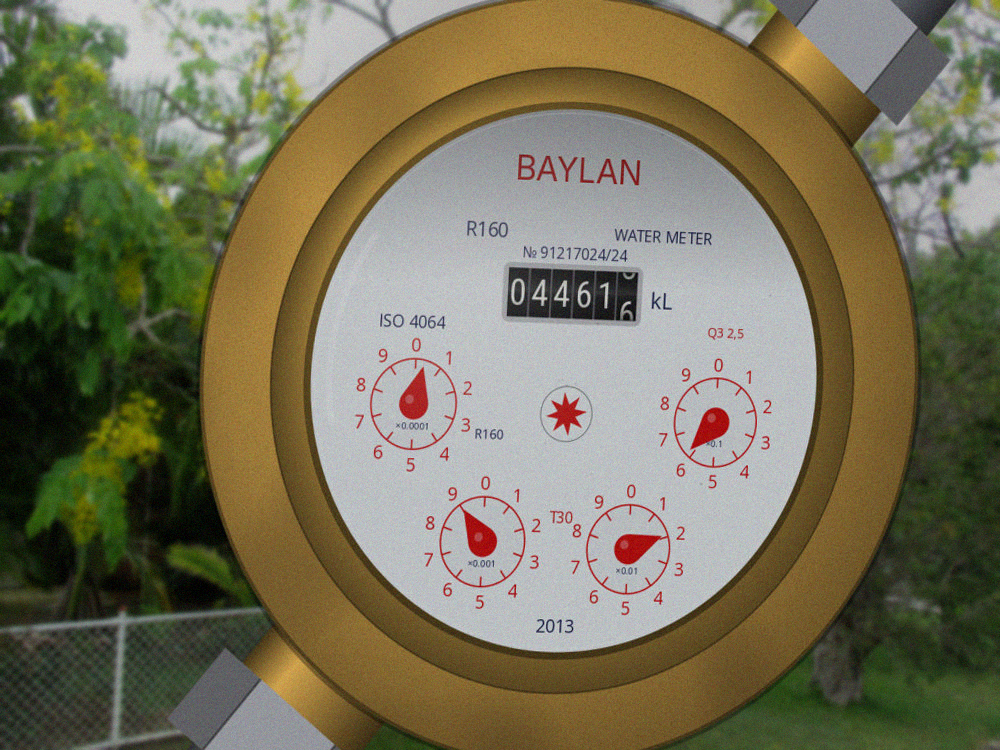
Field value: 44615.6190 kL
